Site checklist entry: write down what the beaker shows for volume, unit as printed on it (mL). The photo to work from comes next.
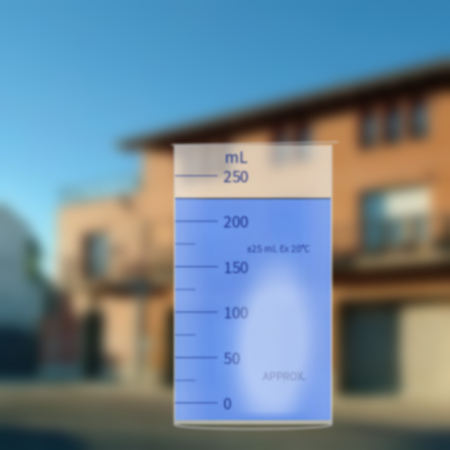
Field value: 225 mL
